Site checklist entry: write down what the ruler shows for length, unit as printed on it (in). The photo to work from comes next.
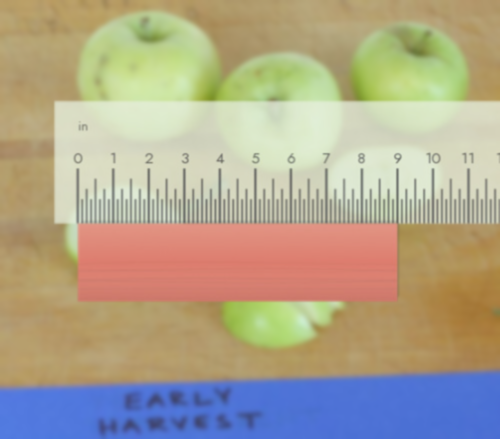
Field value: 9 in
